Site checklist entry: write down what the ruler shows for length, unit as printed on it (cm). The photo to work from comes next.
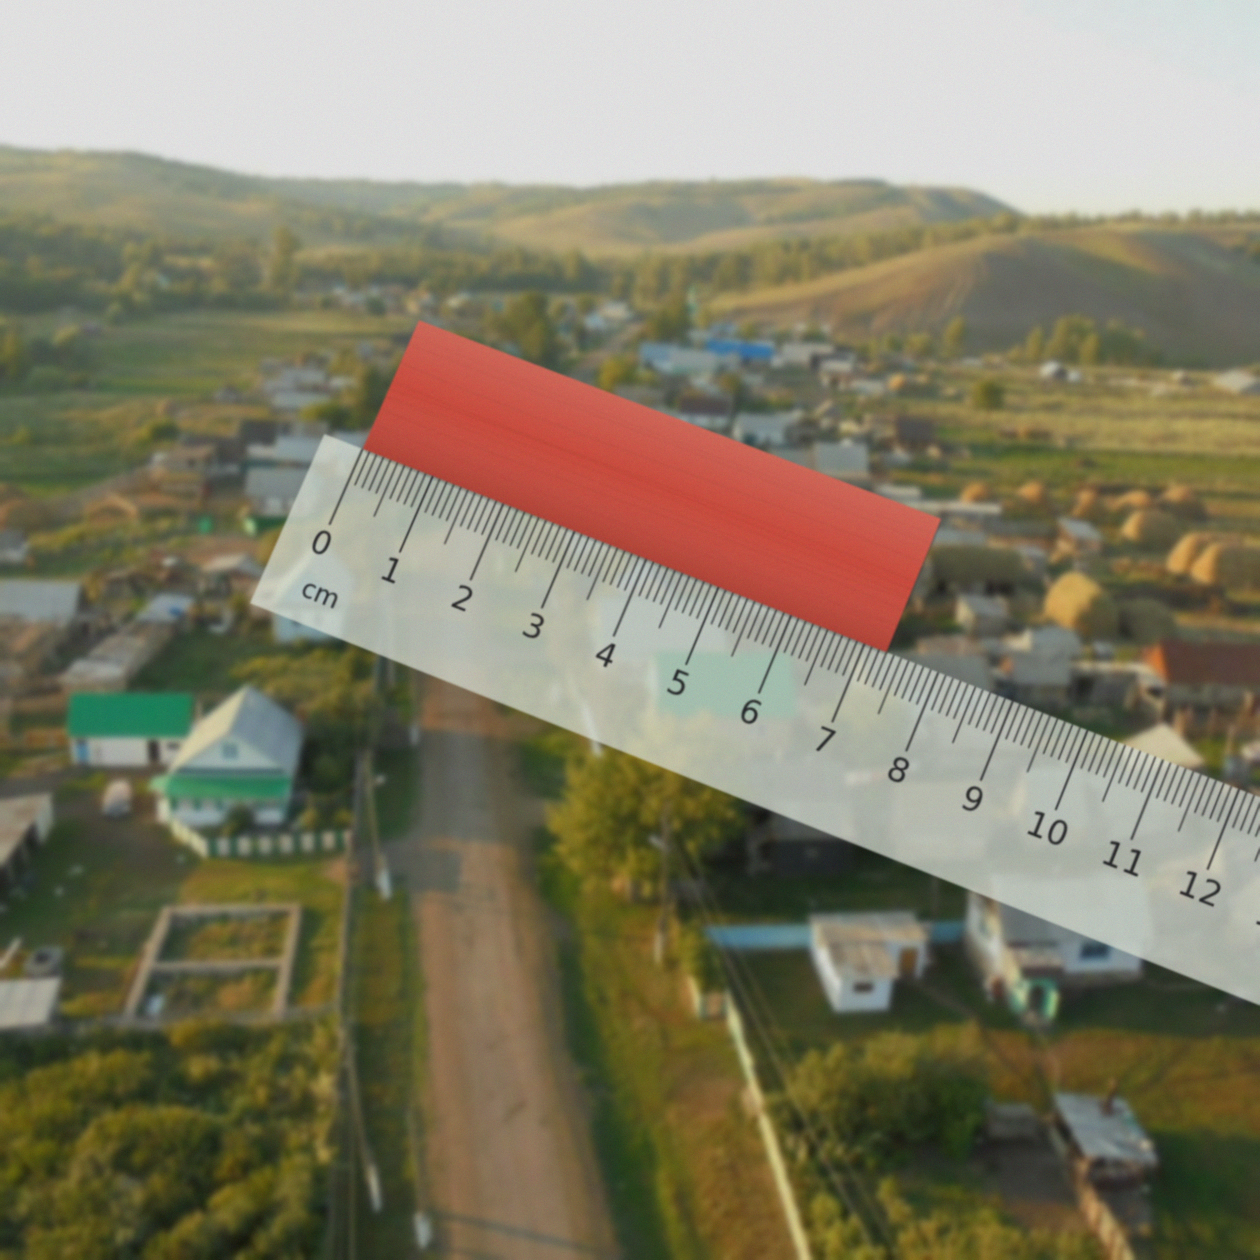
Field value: 7.3 cm
